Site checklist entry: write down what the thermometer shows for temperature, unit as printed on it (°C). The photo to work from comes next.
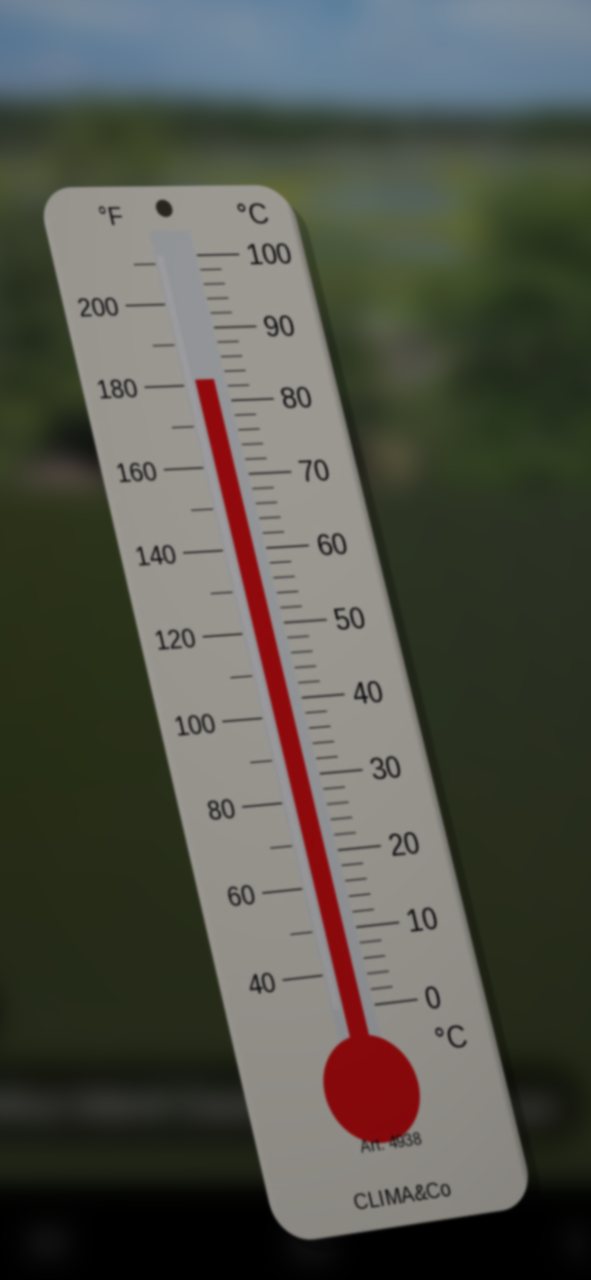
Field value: 83 °C
